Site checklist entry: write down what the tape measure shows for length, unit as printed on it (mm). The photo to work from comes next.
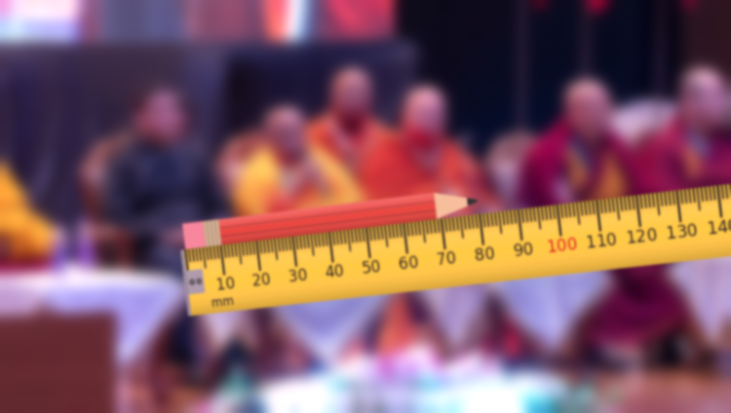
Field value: 80 mm
